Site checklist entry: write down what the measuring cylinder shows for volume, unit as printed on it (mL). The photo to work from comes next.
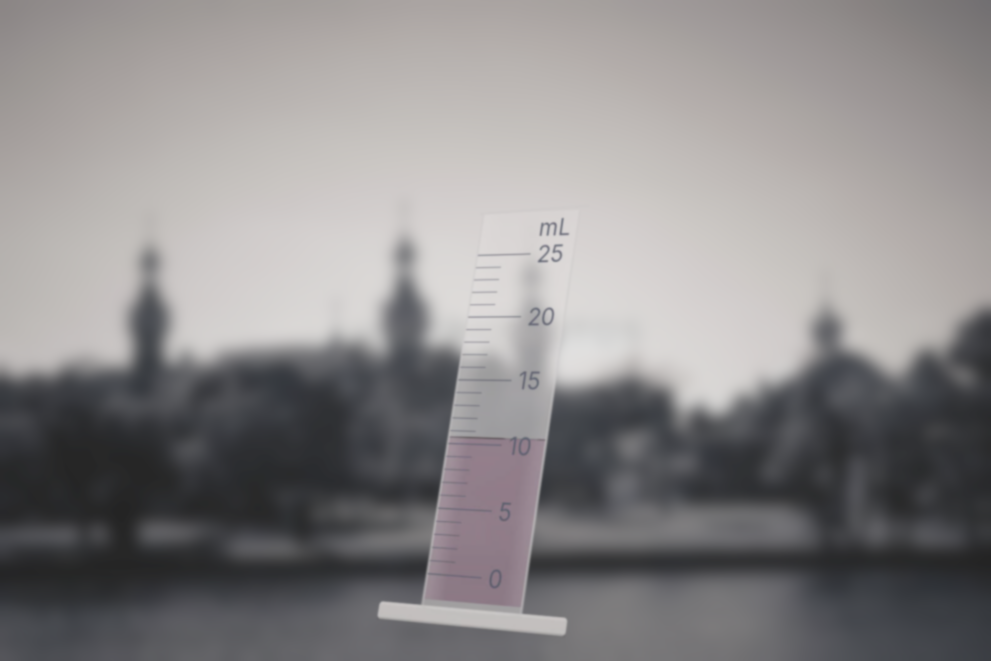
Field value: 10.5 mL
